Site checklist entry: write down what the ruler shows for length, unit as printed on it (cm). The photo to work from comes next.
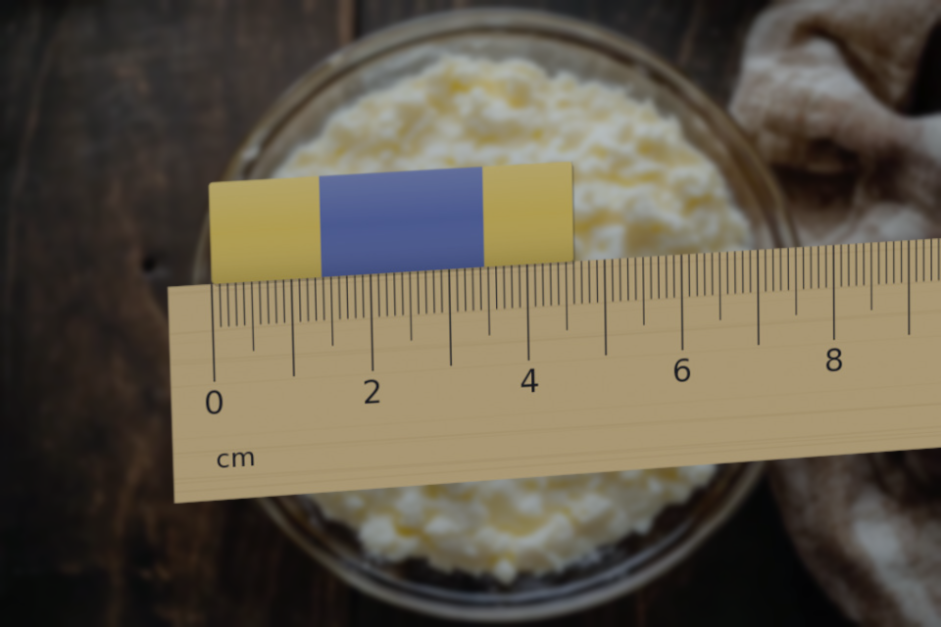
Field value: 4.6 cm
